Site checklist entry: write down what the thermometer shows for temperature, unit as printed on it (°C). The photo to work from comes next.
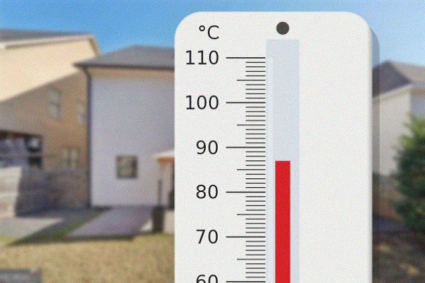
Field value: 87 °C
